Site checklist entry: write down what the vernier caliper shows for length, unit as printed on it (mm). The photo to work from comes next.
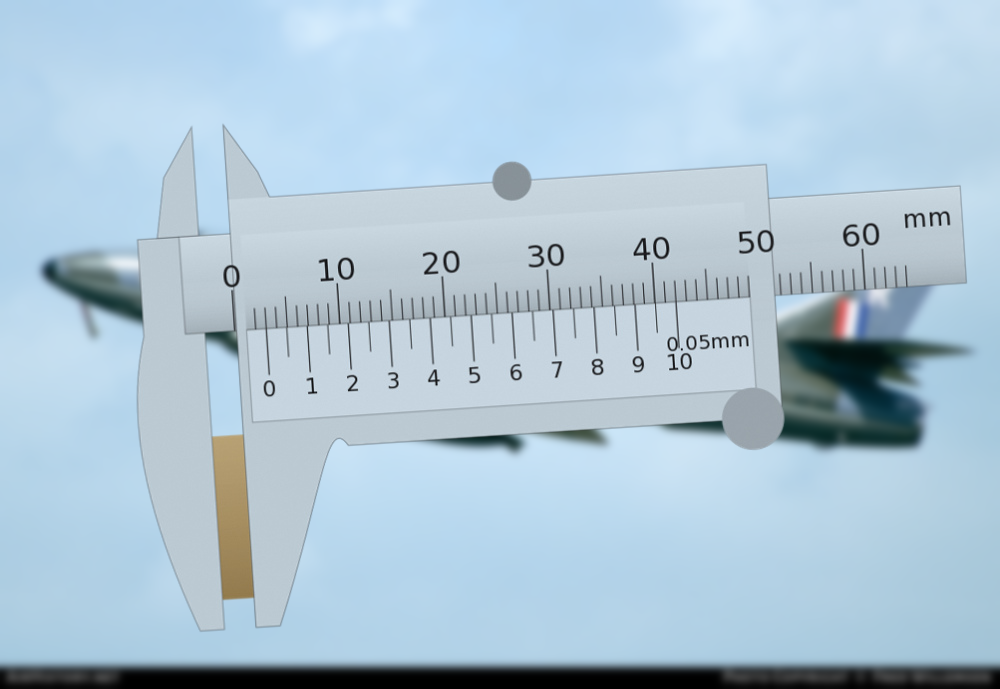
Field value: 3.0 mm
